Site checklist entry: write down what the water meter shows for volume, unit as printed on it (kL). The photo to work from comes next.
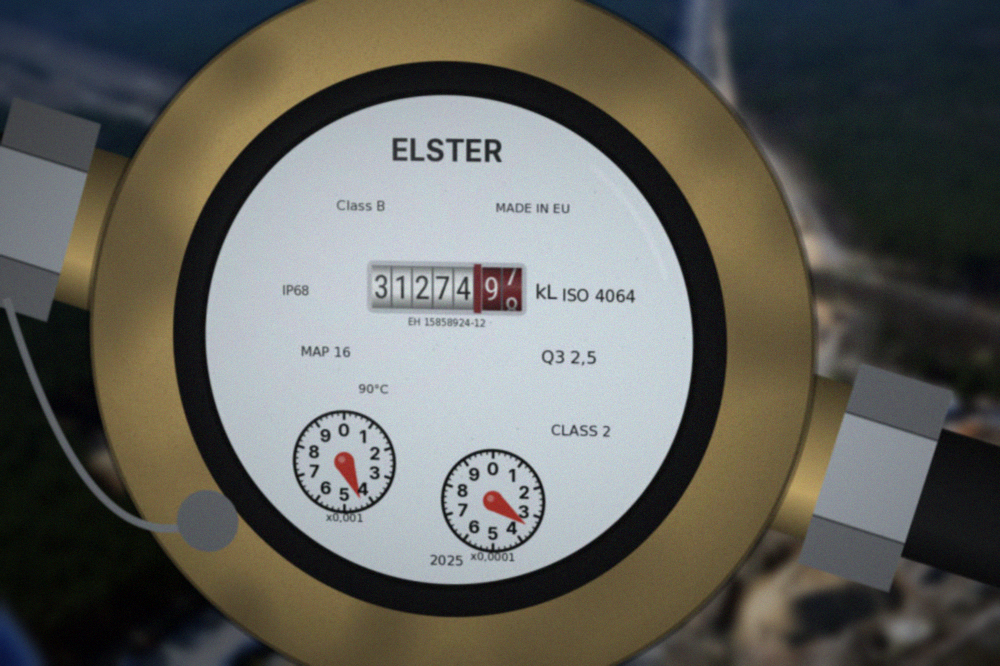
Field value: 31274.9743 kL
